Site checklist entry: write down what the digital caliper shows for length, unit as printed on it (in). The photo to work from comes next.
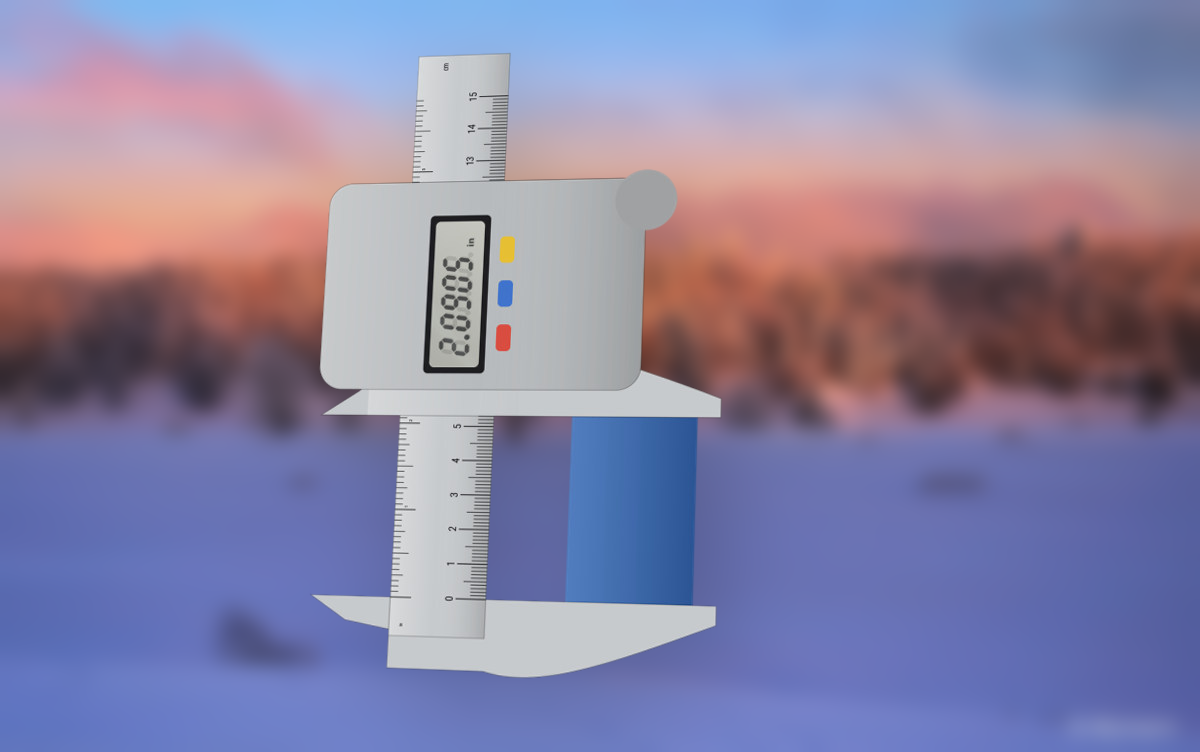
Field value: 2.0905 in
